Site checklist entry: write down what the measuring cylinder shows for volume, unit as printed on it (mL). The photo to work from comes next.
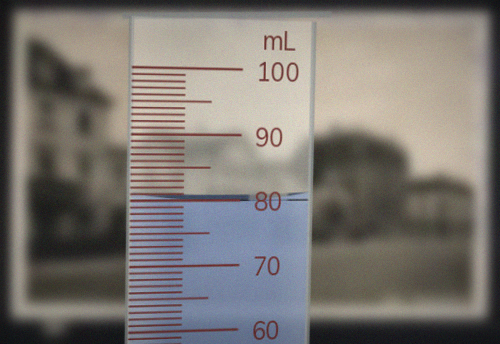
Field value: 80 mL
